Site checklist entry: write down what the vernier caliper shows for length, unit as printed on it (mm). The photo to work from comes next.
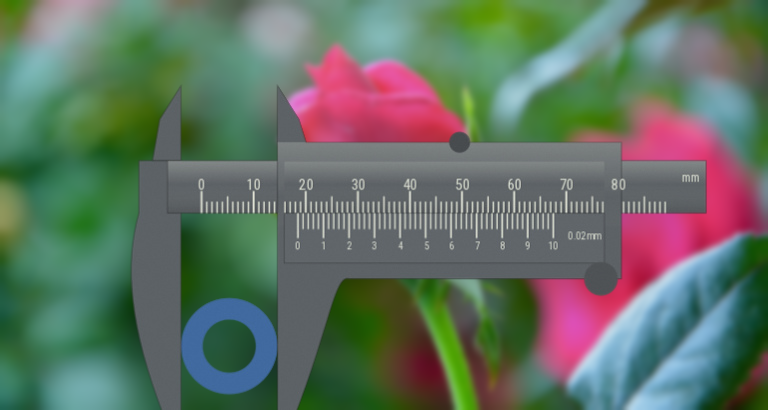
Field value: 18.5 mm
